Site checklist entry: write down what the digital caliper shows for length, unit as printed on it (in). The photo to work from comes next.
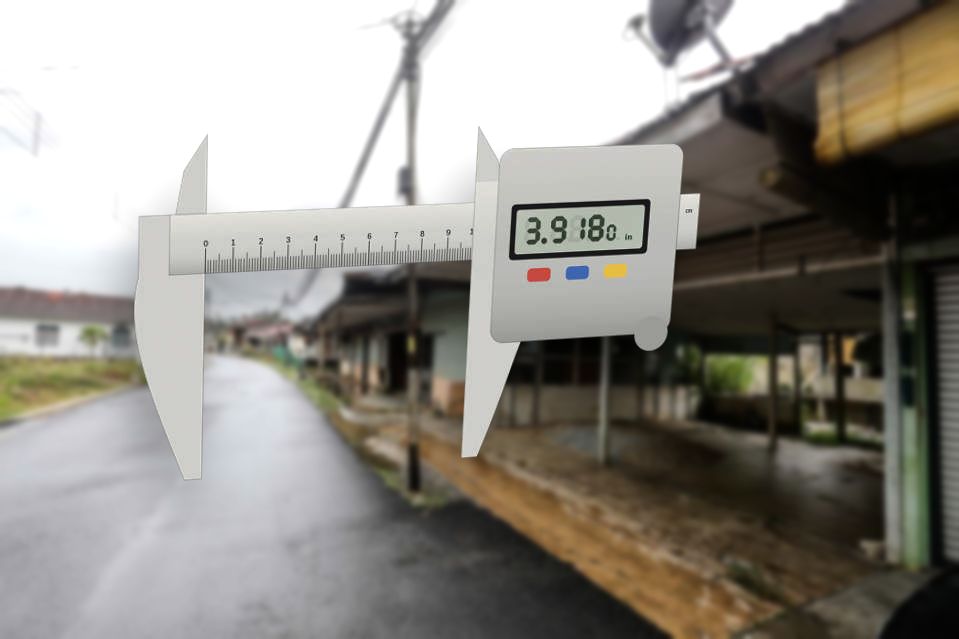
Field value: 3.9180 in
